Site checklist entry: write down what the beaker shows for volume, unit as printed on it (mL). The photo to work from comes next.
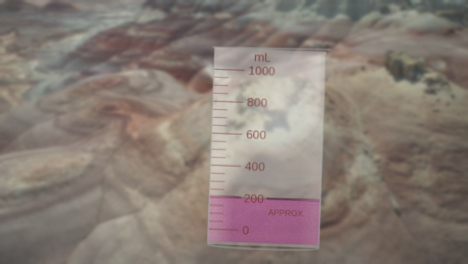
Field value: 200 mL
